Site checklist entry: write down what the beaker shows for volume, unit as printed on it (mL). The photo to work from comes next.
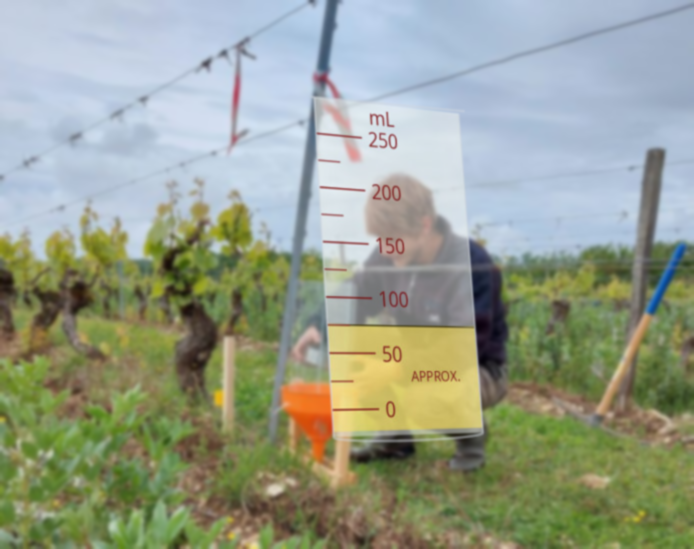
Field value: 75 mL
